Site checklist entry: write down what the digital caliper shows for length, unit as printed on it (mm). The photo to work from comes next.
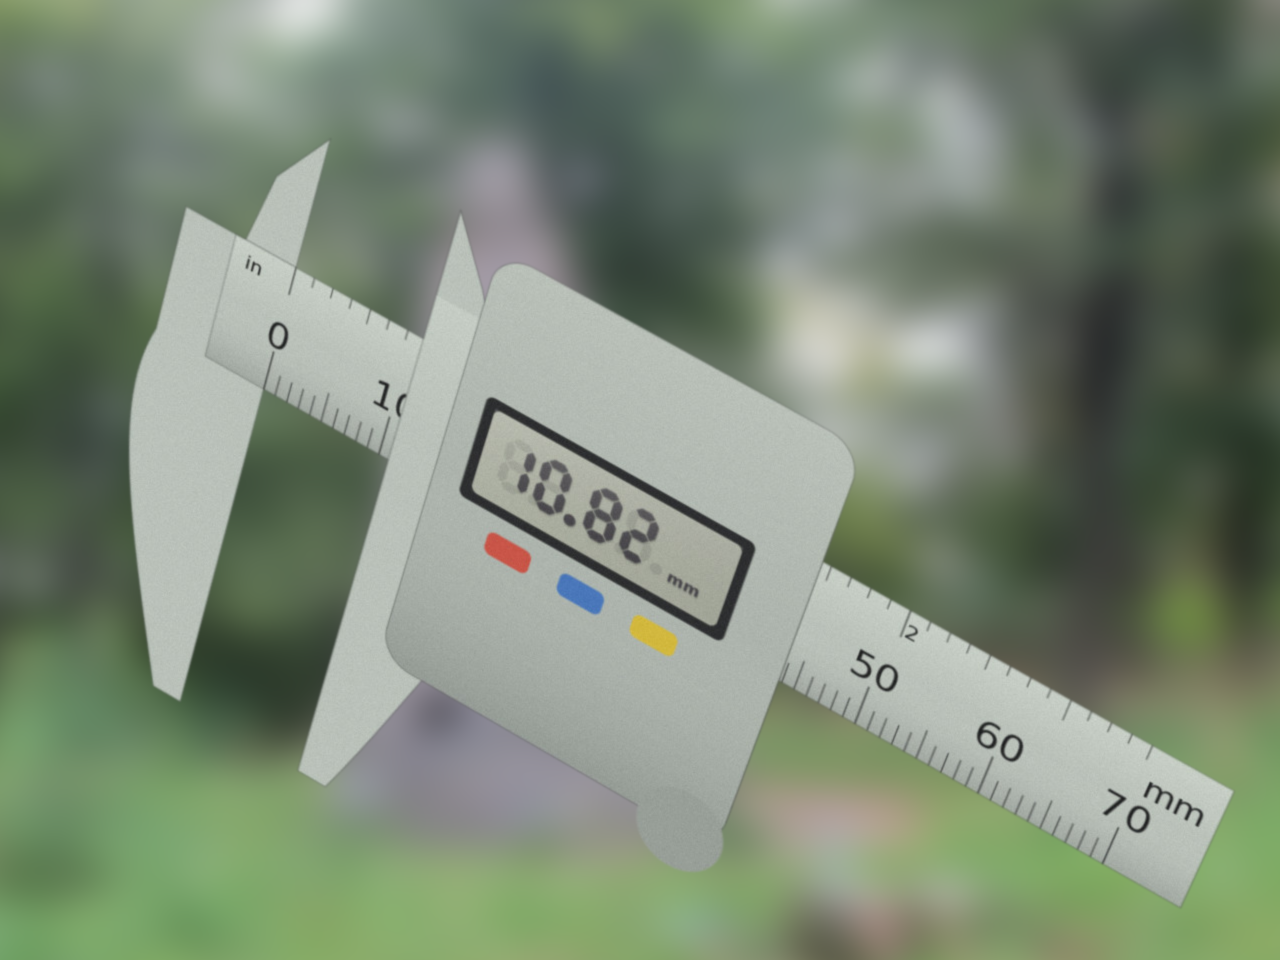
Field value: 10.82 mm
